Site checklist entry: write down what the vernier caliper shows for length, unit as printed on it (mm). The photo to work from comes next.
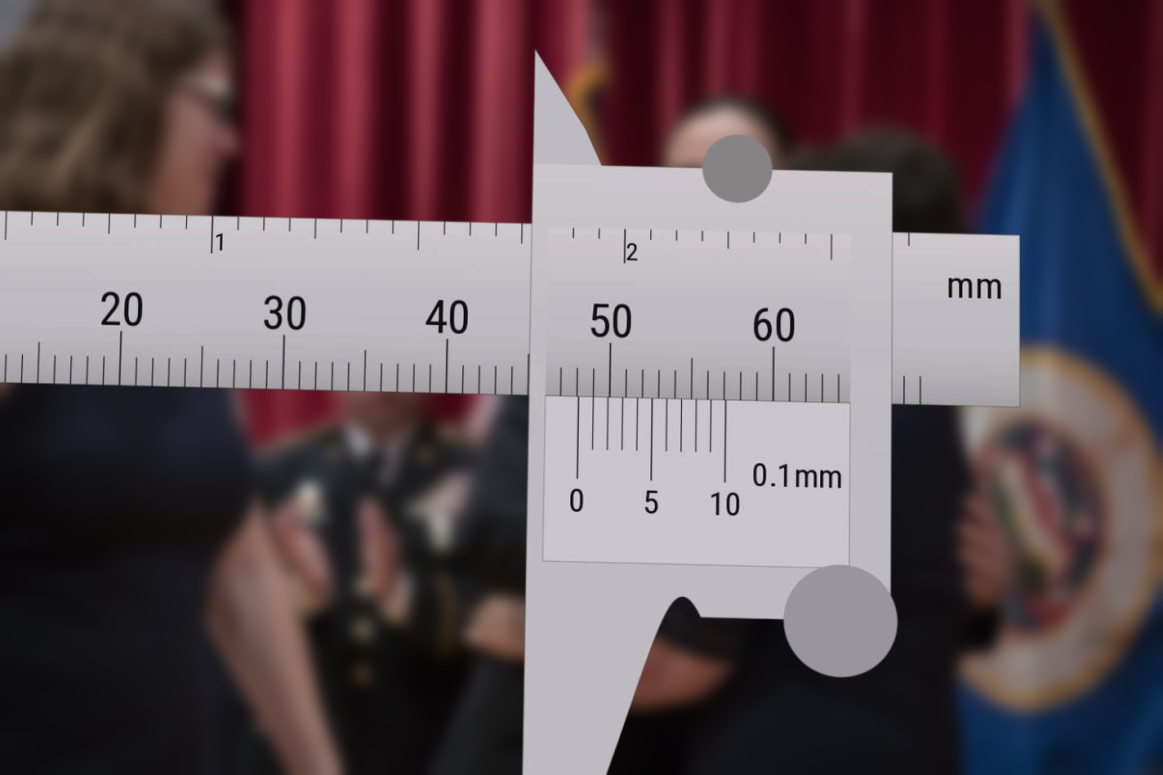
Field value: 48.1 mm
